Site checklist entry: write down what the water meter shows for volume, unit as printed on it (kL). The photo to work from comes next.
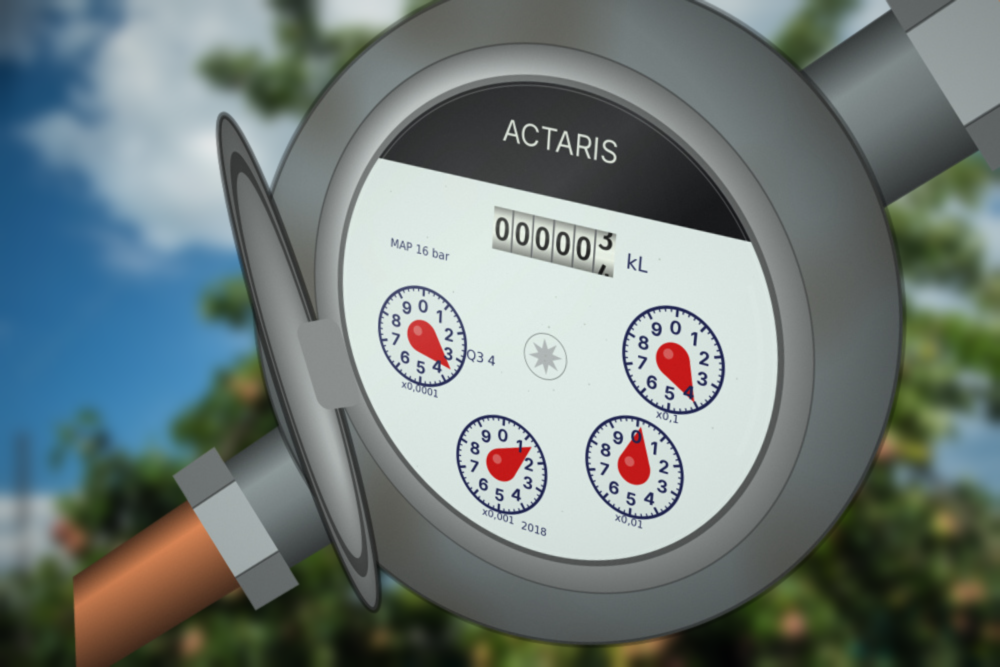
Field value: 3.4013 kL
